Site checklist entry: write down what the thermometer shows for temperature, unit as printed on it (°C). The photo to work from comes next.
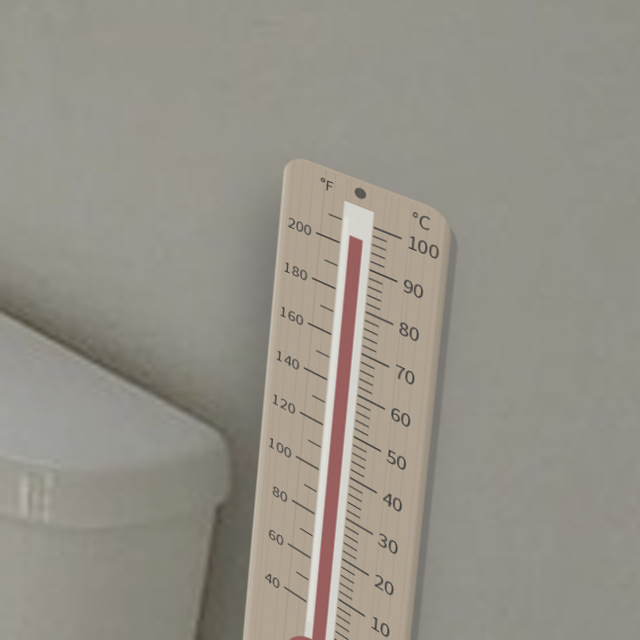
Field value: 96 °C
